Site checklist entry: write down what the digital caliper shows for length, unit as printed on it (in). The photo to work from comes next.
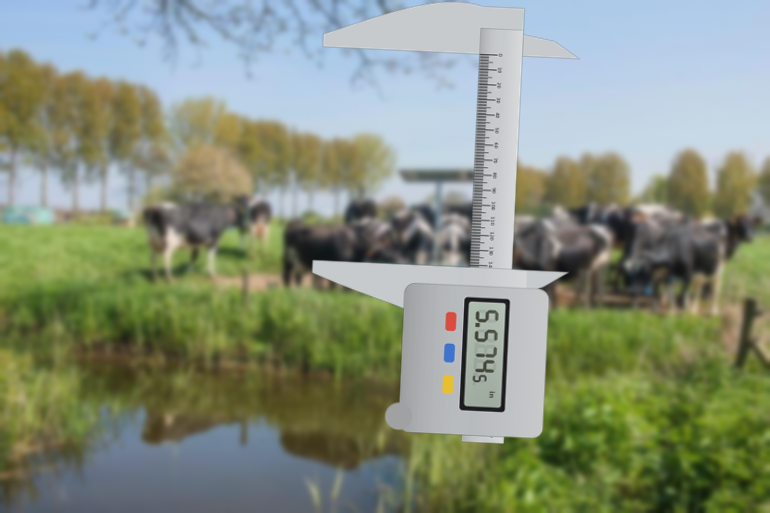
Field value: 5.5745 in
